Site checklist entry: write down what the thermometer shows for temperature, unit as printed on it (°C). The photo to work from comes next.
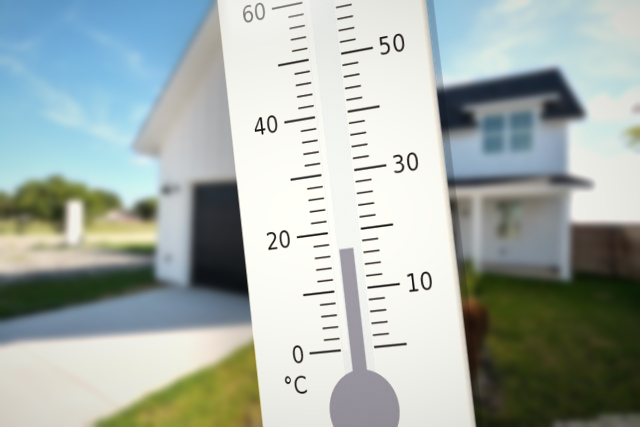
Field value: 17 °C
